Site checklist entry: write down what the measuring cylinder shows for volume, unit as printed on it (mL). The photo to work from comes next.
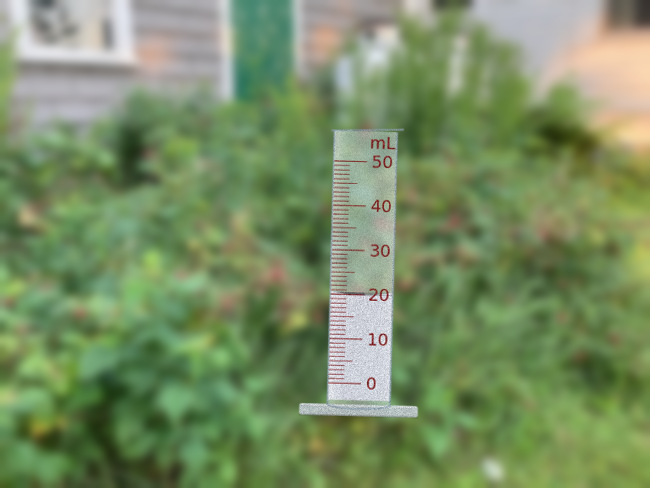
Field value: 20 mL
